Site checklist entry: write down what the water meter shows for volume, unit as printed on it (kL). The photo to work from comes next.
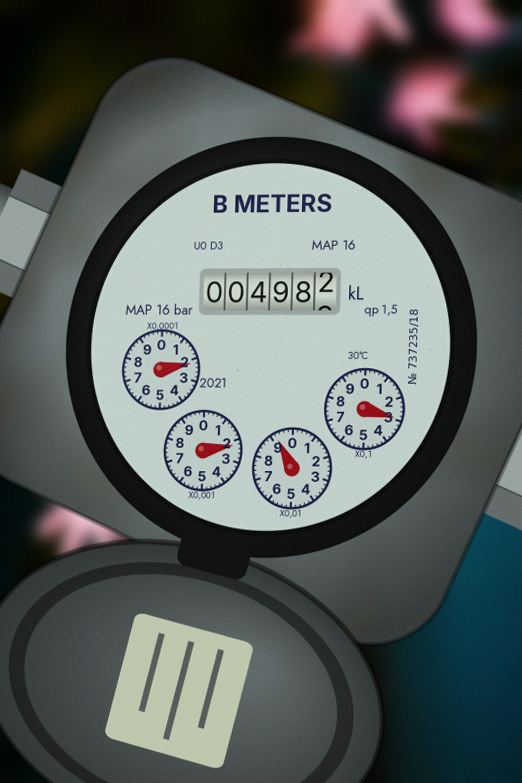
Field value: 4982.2922 kL
